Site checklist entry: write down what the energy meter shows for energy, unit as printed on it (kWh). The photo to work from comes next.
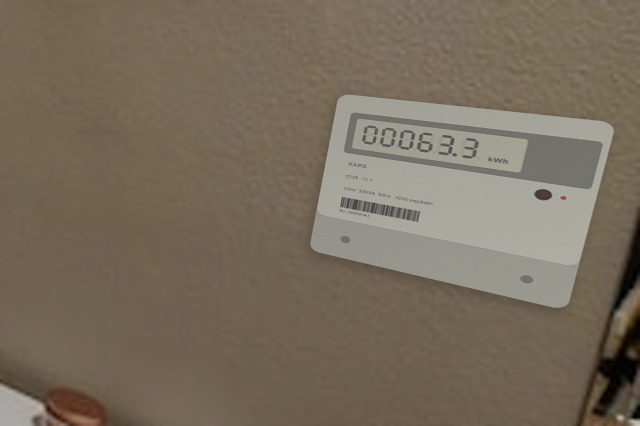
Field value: 63.3 kWh
